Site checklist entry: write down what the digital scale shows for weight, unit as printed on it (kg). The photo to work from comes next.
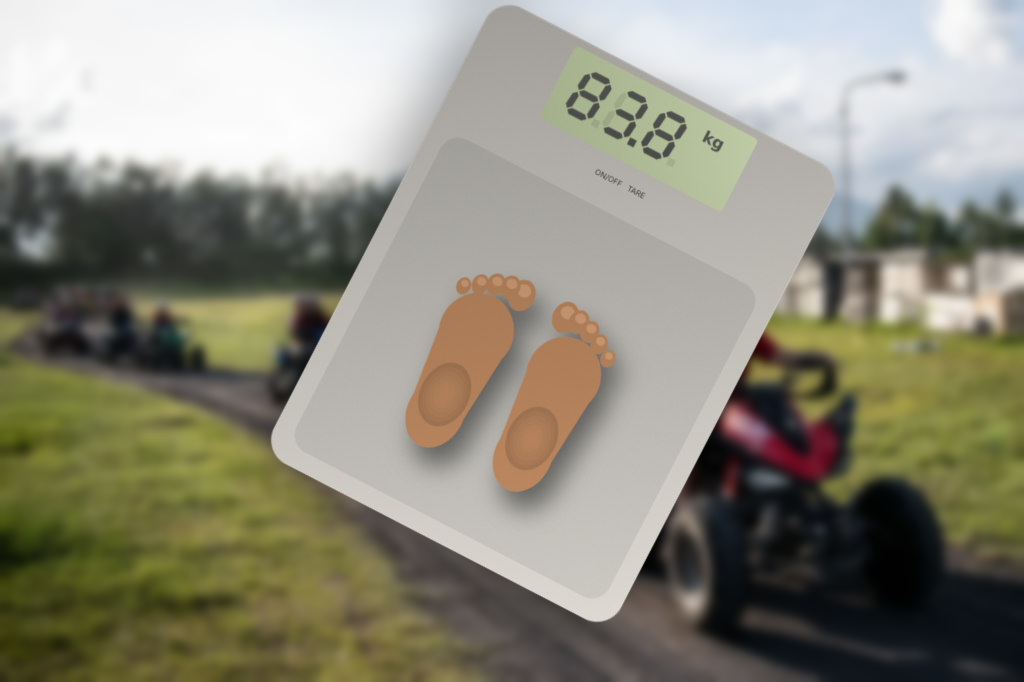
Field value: 83.8 kg
